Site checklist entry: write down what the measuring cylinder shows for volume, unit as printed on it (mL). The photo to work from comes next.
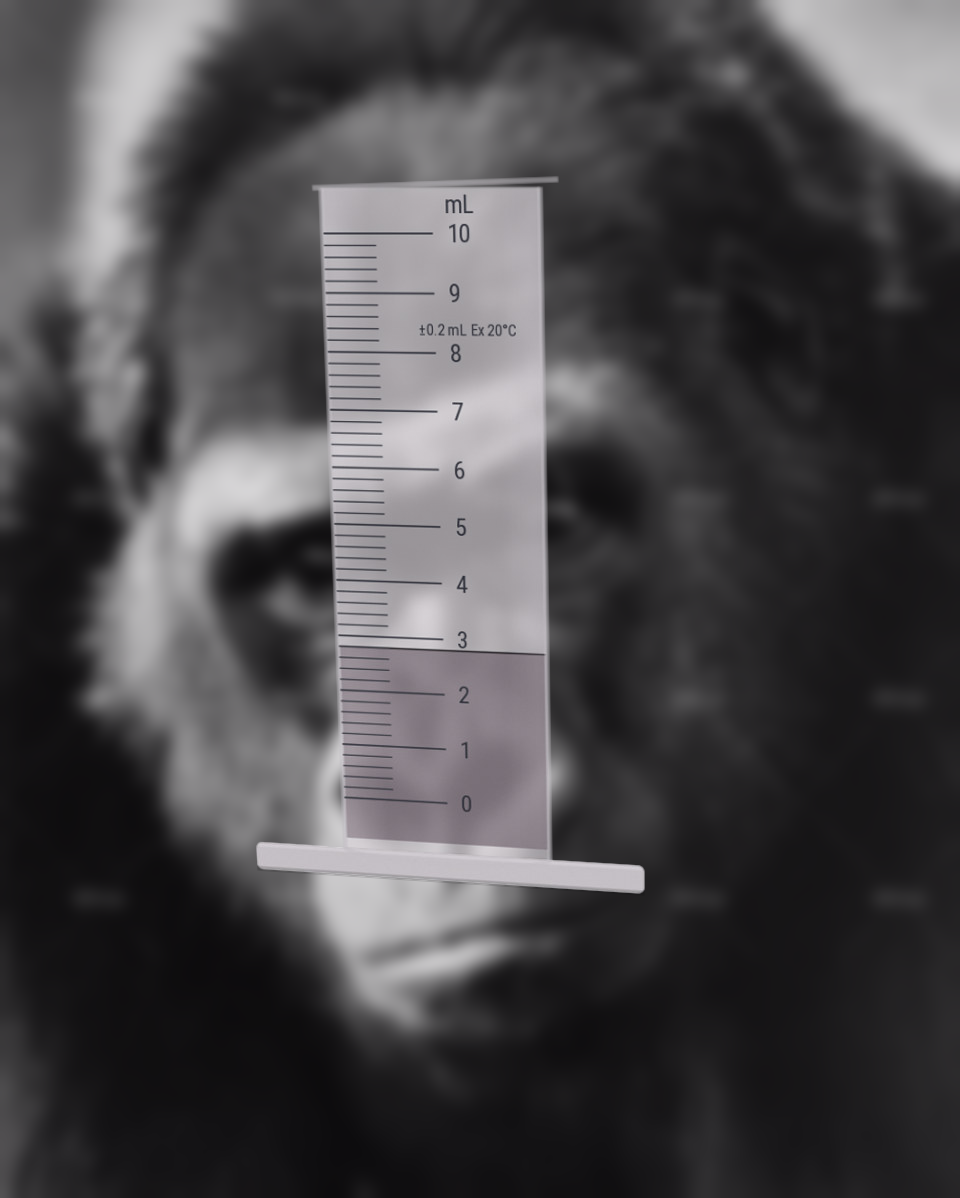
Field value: 2.8 mL
